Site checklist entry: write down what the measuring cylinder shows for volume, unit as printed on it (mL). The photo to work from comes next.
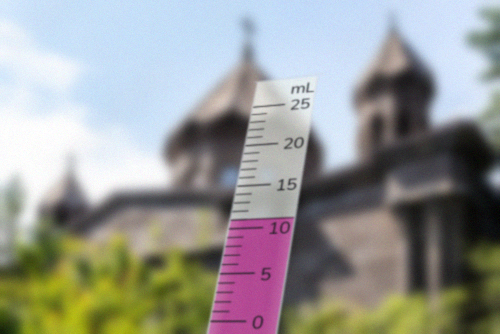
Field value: 11 mL
